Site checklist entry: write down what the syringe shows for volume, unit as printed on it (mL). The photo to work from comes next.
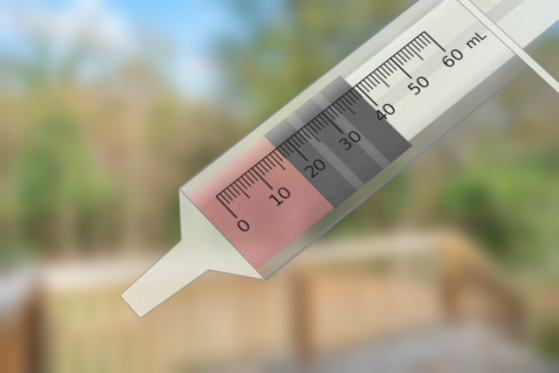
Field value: 17 mL
